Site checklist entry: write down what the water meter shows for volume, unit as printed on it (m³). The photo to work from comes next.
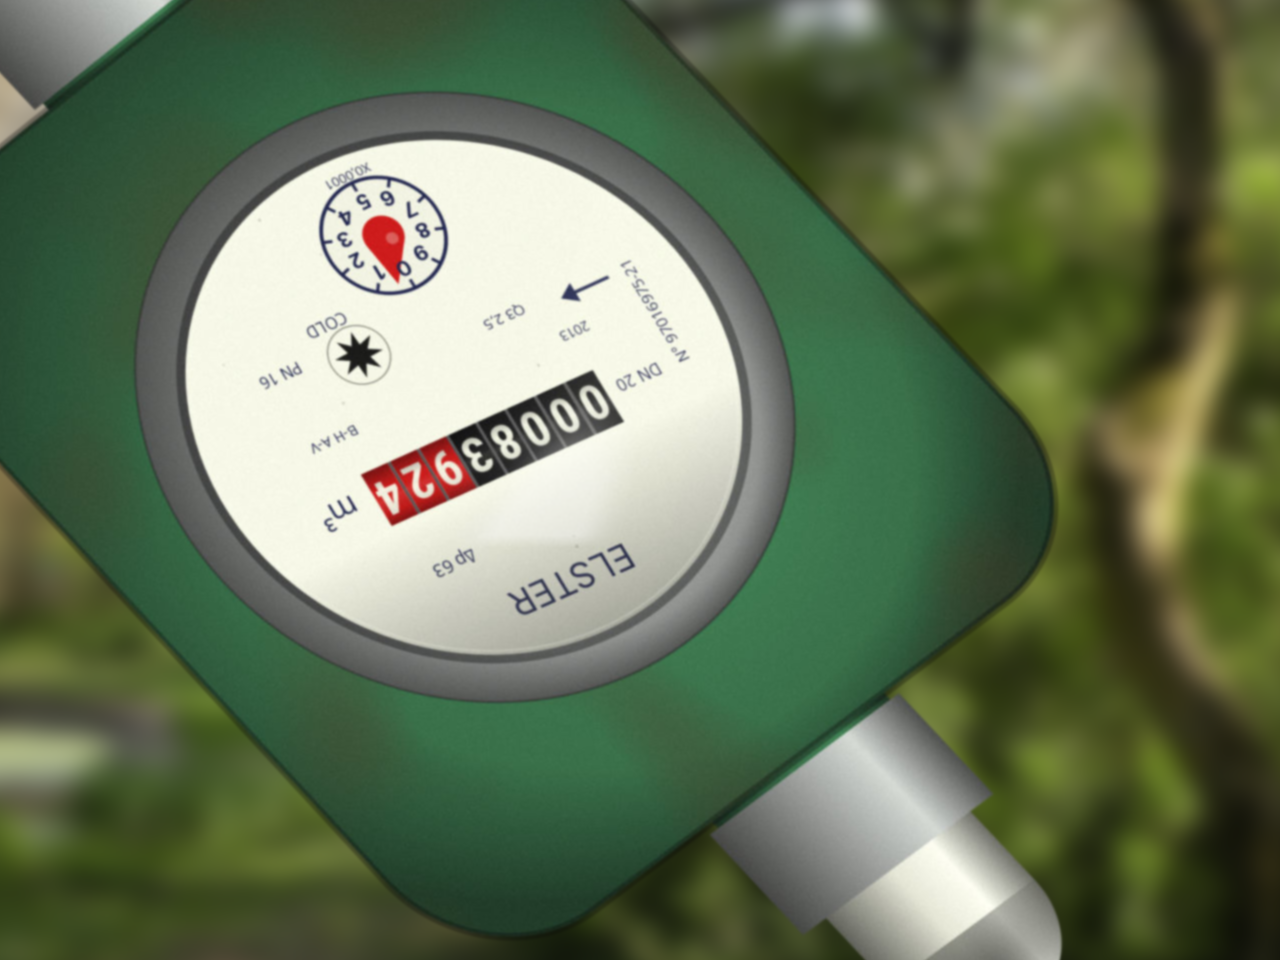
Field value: 83.9240 m³
